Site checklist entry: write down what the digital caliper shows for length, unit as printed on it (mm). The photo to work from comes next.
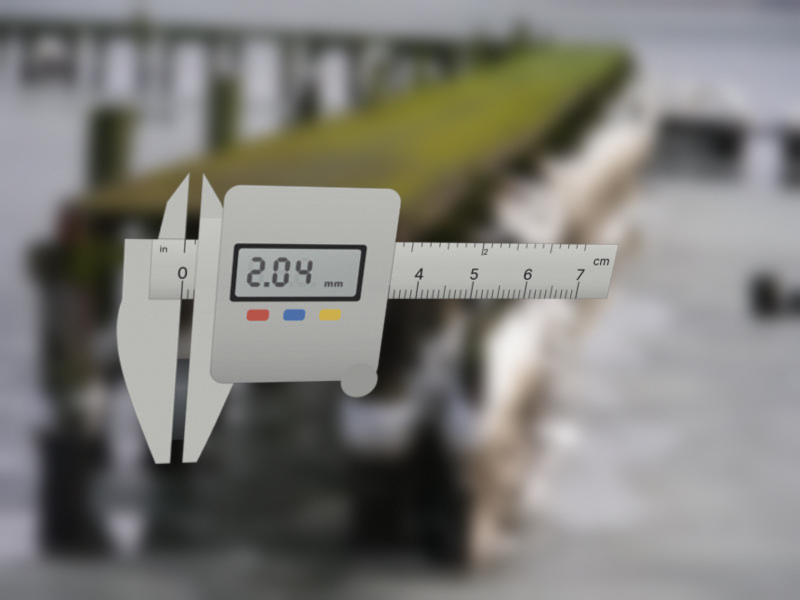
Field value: 2.04 mm
